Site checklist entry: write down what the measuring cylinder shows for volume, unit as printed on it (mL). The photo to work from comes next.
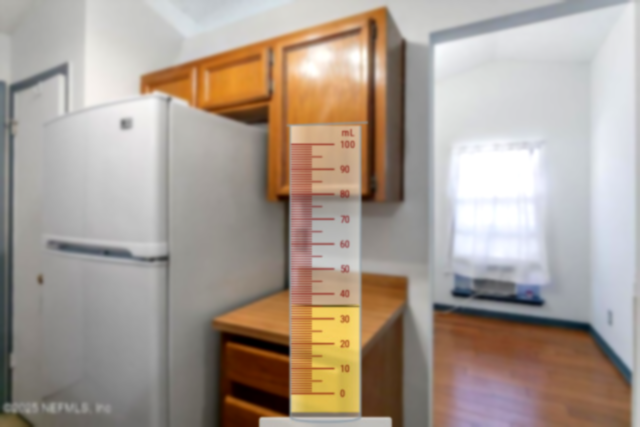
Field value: 35 mL
